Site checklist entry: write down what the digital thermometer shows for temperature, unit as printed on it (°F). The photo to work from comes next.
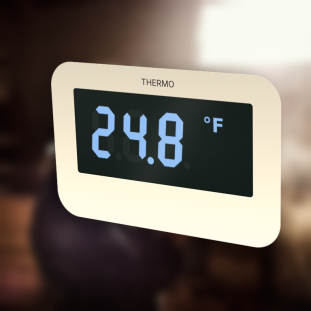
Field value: 24.8 °F
